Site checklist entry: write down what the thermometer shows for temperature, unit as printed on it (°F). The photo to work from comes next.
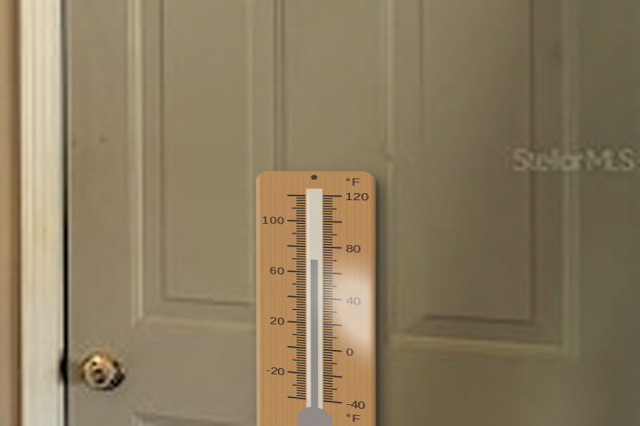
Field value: 70 °F
